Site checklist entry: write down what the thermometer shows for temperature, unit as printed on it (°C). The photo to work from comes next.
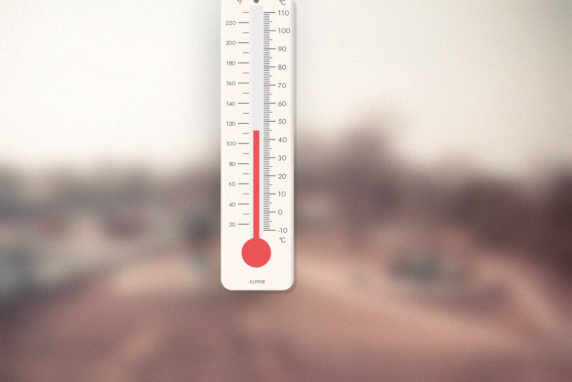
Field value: 45 °C
